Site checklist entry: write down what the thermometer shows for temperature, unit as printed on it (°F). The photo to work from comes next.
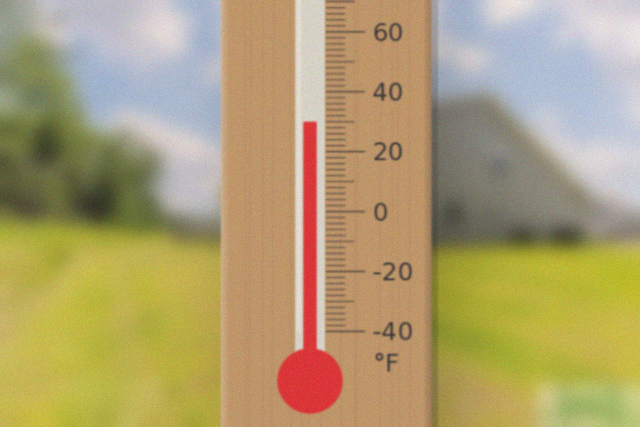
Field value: 30 °F
